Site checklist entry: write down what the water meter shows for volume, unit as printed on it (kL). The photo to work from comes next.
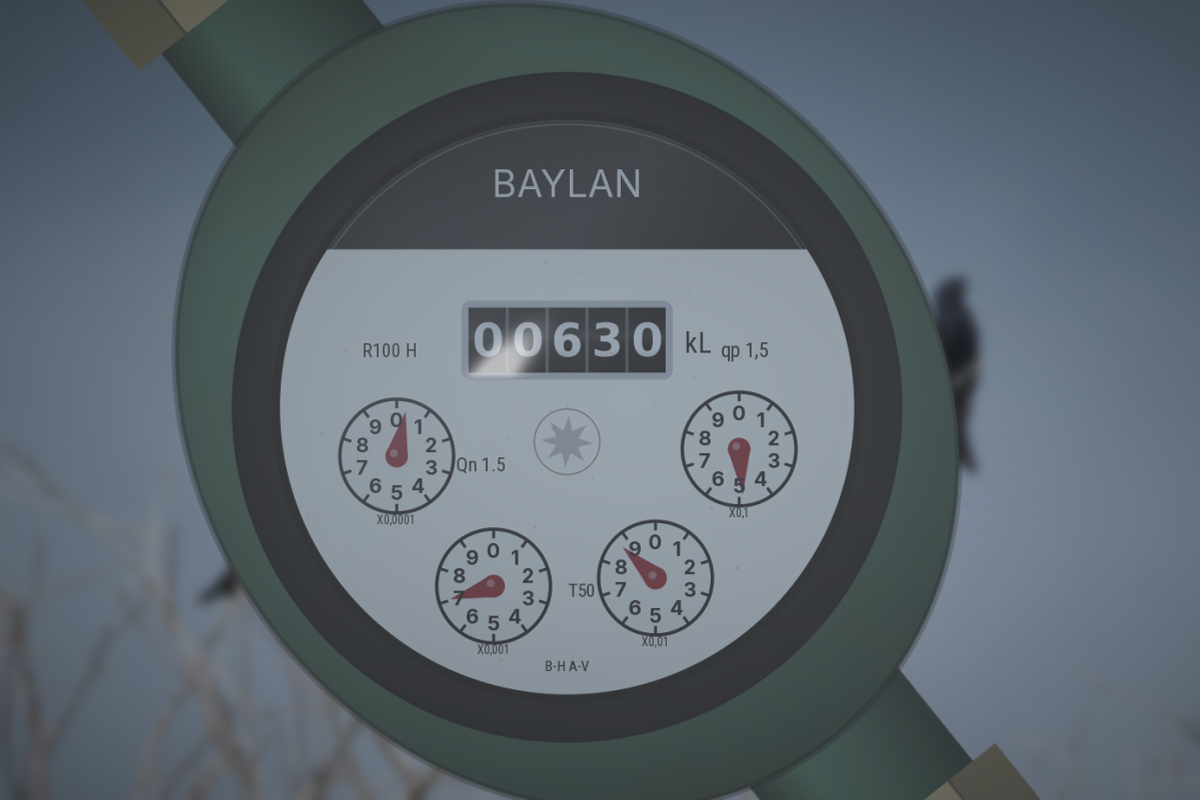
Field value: 630.4870 kL
